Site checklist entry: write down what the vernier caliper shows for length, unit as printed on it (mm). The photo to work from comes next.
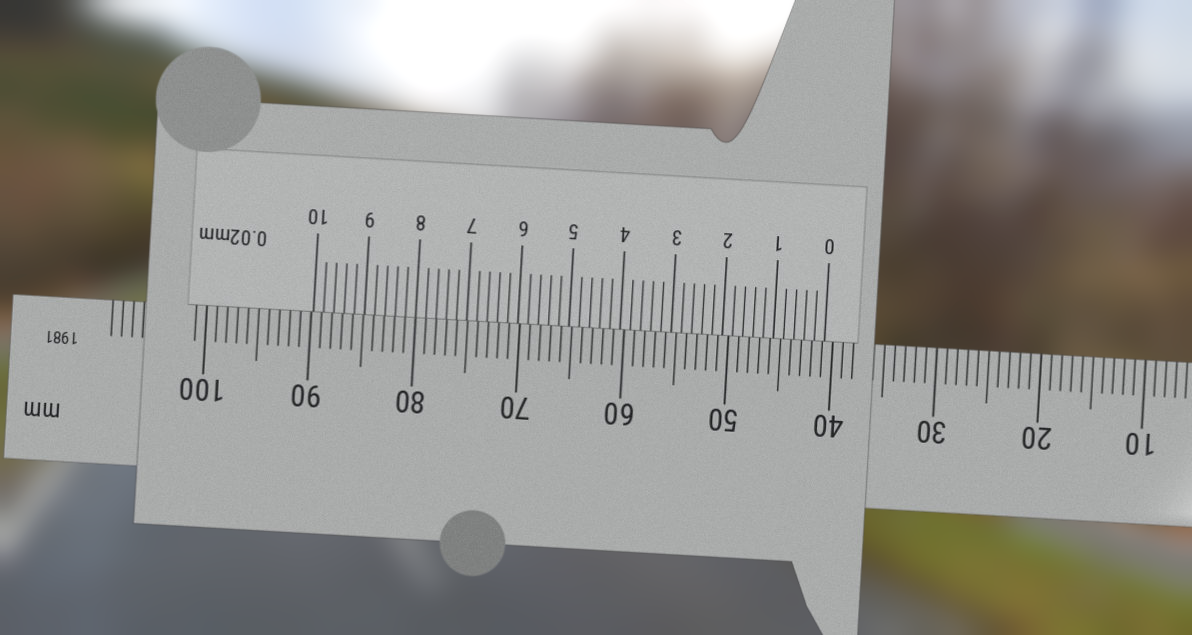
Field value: 40.8 mm
